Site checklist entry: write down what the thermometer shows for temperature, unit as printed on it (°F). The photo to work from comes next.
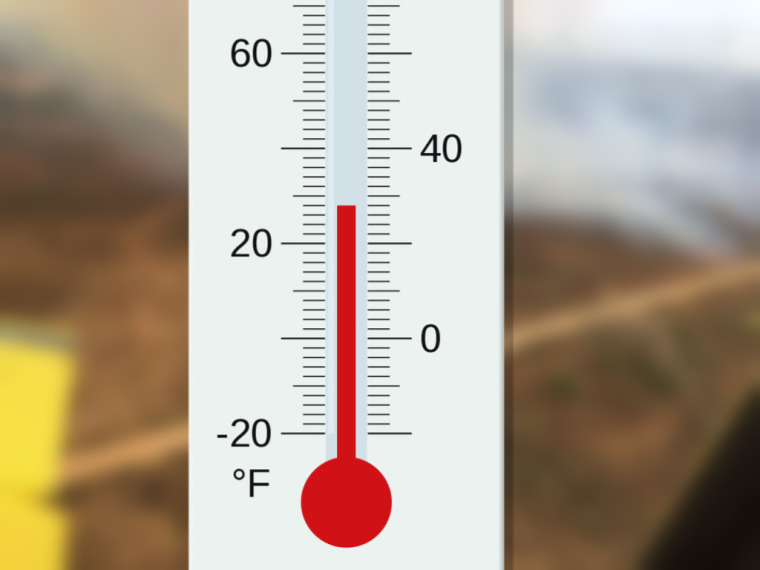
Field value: 28 °F
